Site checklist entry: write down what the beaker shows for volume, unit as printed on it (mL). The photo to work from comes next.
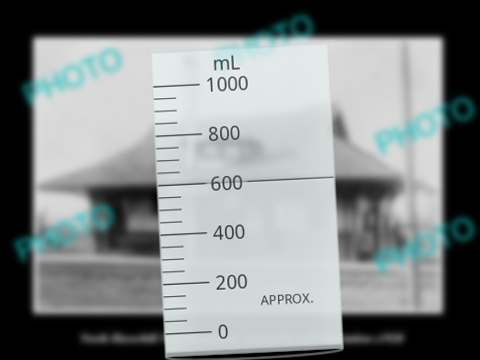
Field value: 600 mL
